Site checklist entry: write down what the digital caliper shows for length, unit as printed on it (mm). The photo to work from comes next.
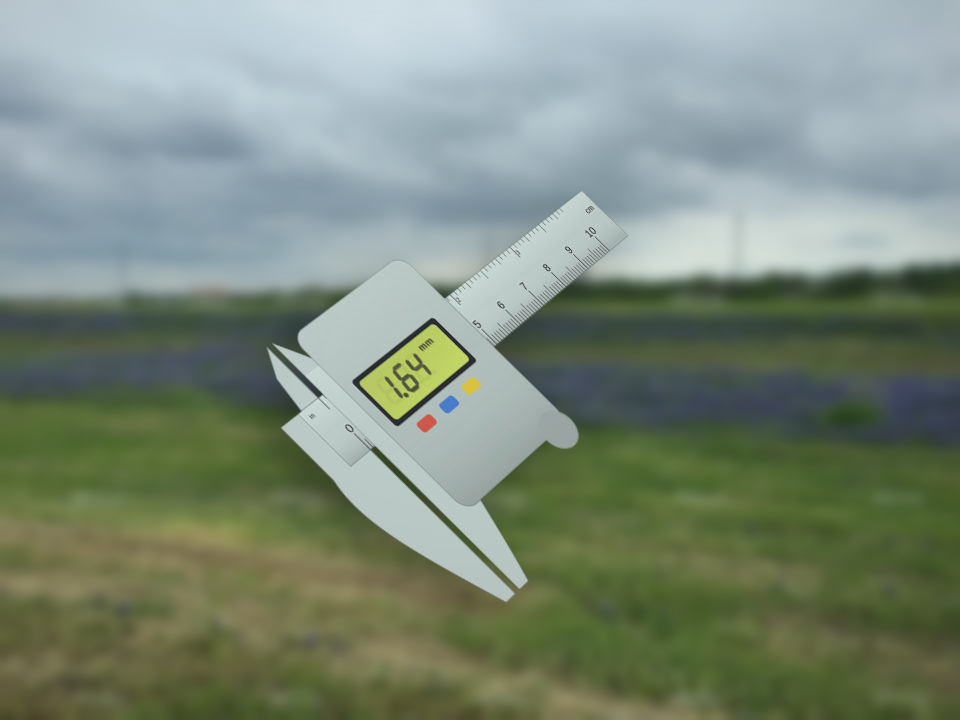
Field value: 1.64 mm
